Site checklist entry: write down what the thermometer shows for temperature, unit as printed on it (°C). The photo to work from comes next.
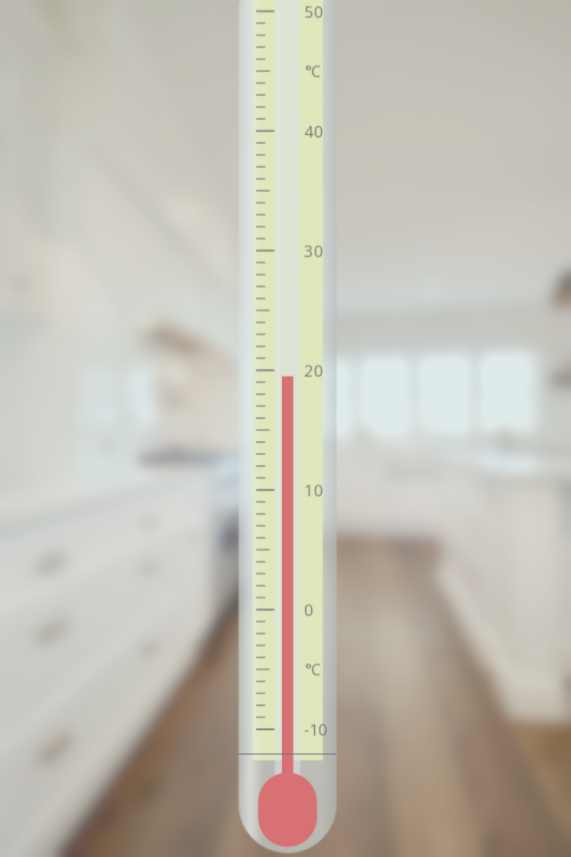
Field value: 19.5 °C
